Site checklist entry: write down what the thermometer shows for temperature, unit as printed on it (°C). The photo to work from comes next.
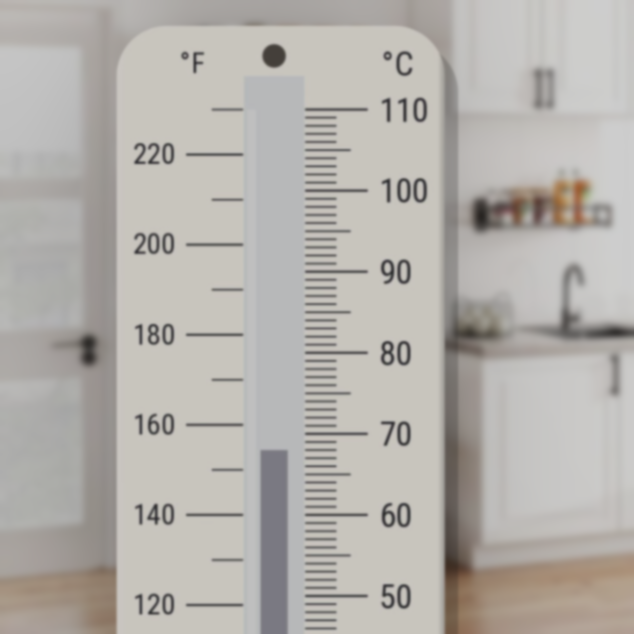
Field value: 68 °C
